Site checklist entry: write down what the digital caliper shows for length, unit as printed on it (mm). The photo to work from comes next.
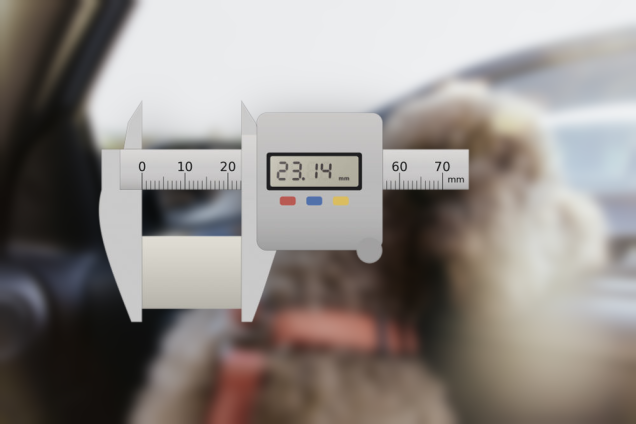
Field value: 23.14 mm
